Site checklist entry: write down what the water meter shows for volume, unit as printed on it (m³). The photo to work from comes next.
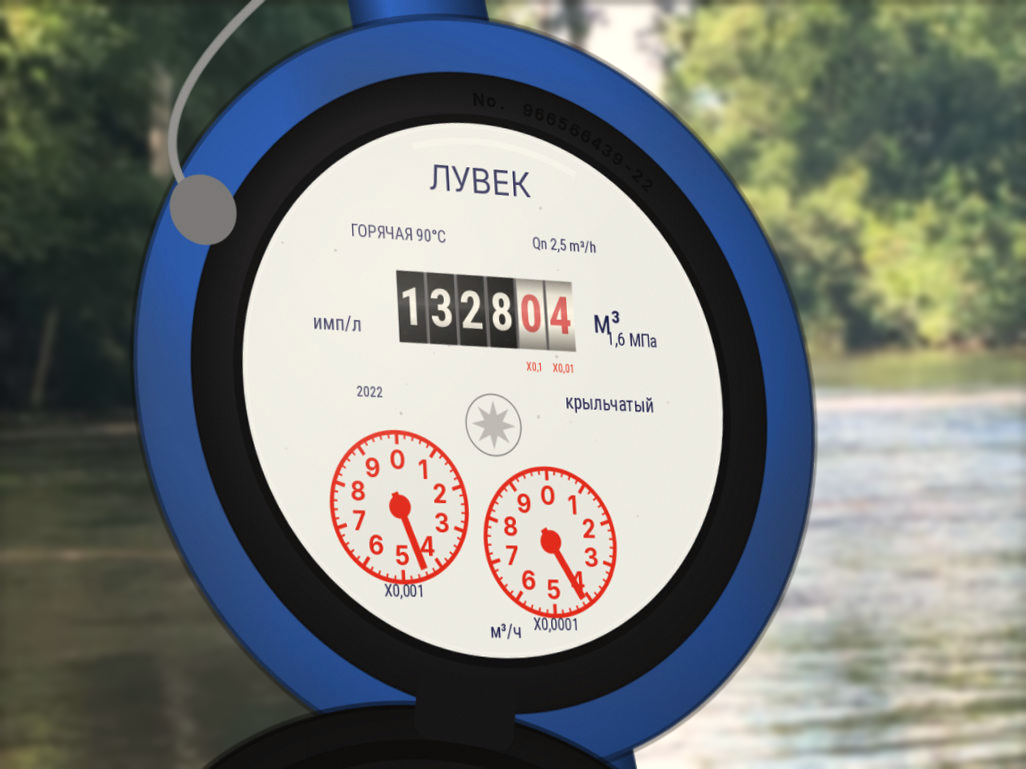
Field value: 1328.0444 m³
